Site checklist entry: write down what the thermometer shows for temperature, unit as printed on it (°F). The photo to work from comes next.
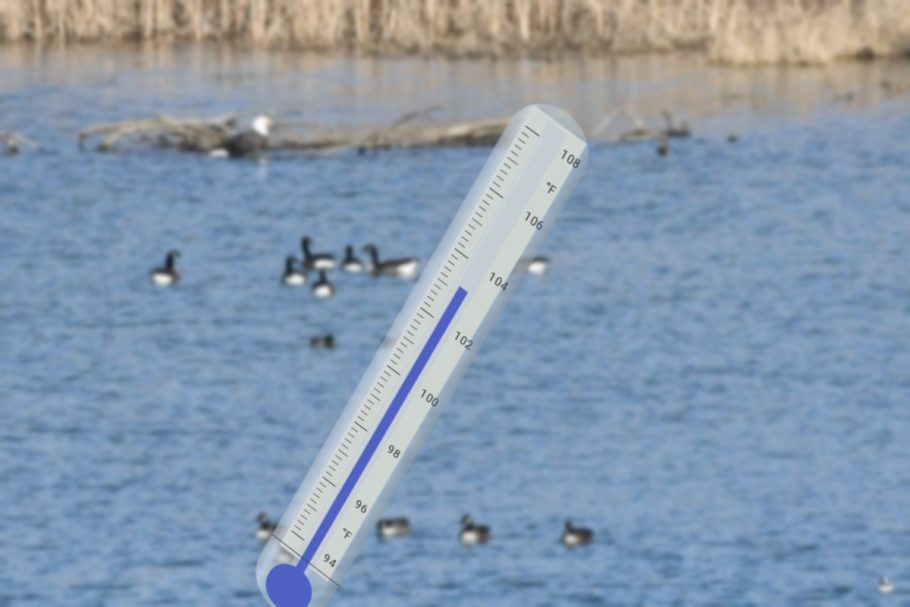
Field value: 103.2 °F
